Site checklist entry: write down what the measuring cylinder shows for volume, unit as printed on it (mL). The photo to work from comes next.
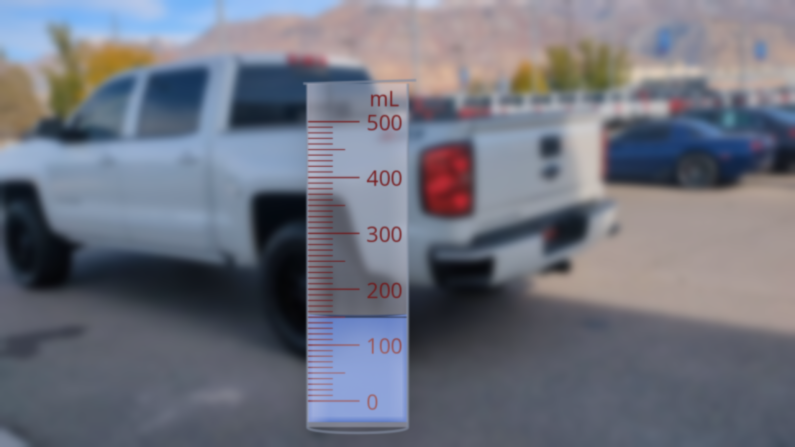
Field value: 150 mL
